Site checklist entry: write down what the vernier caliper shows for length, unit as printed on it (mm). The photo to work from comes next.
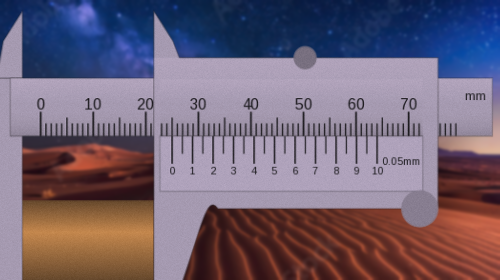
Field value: 25.0 mm
